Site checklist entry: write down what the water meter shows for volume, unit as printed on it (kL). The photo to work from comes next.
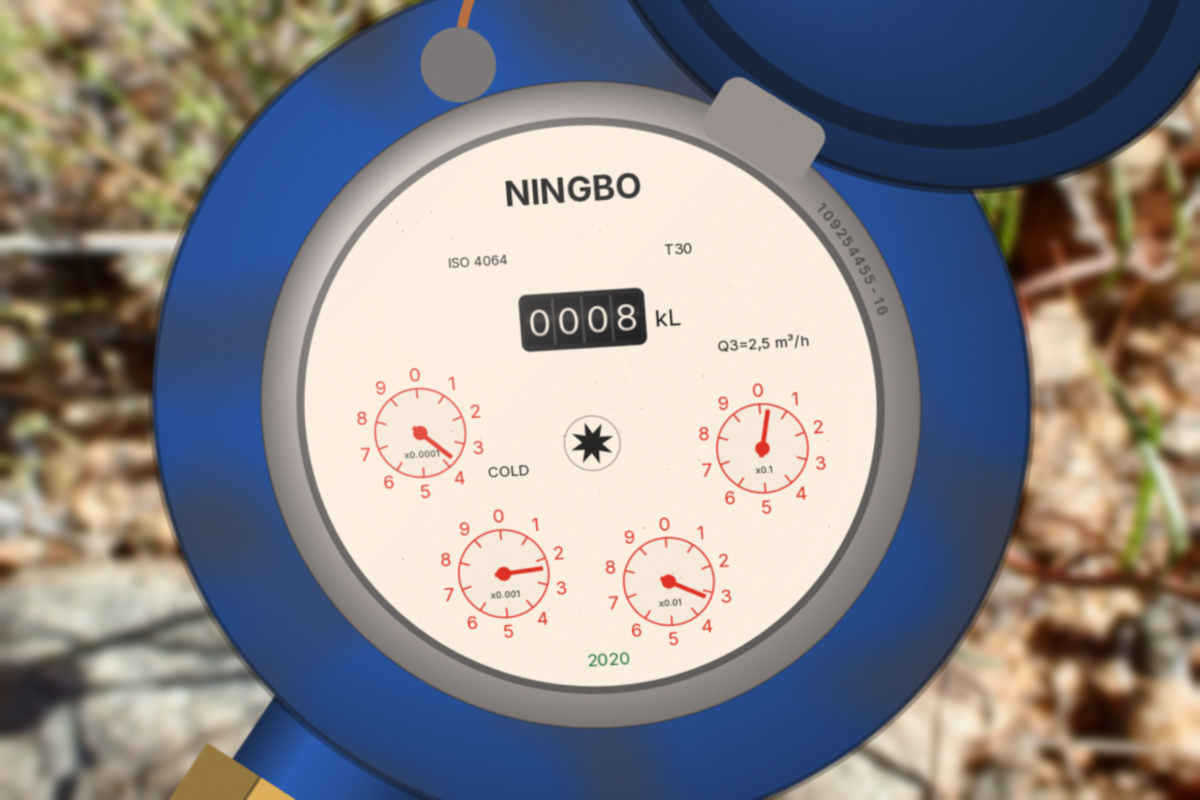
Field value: 8.0323 kL
